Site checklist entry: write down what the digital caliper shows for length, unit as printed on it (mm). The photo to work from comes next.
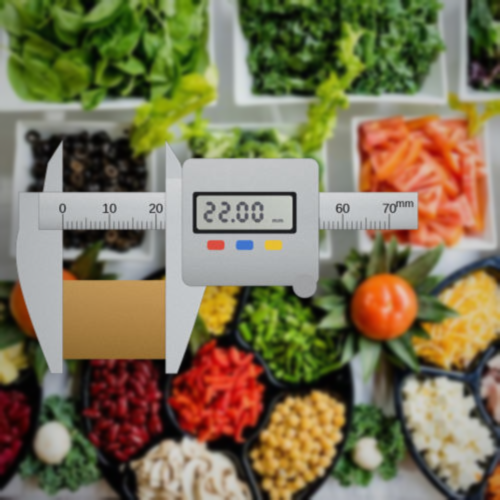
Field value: 22.00 mm
